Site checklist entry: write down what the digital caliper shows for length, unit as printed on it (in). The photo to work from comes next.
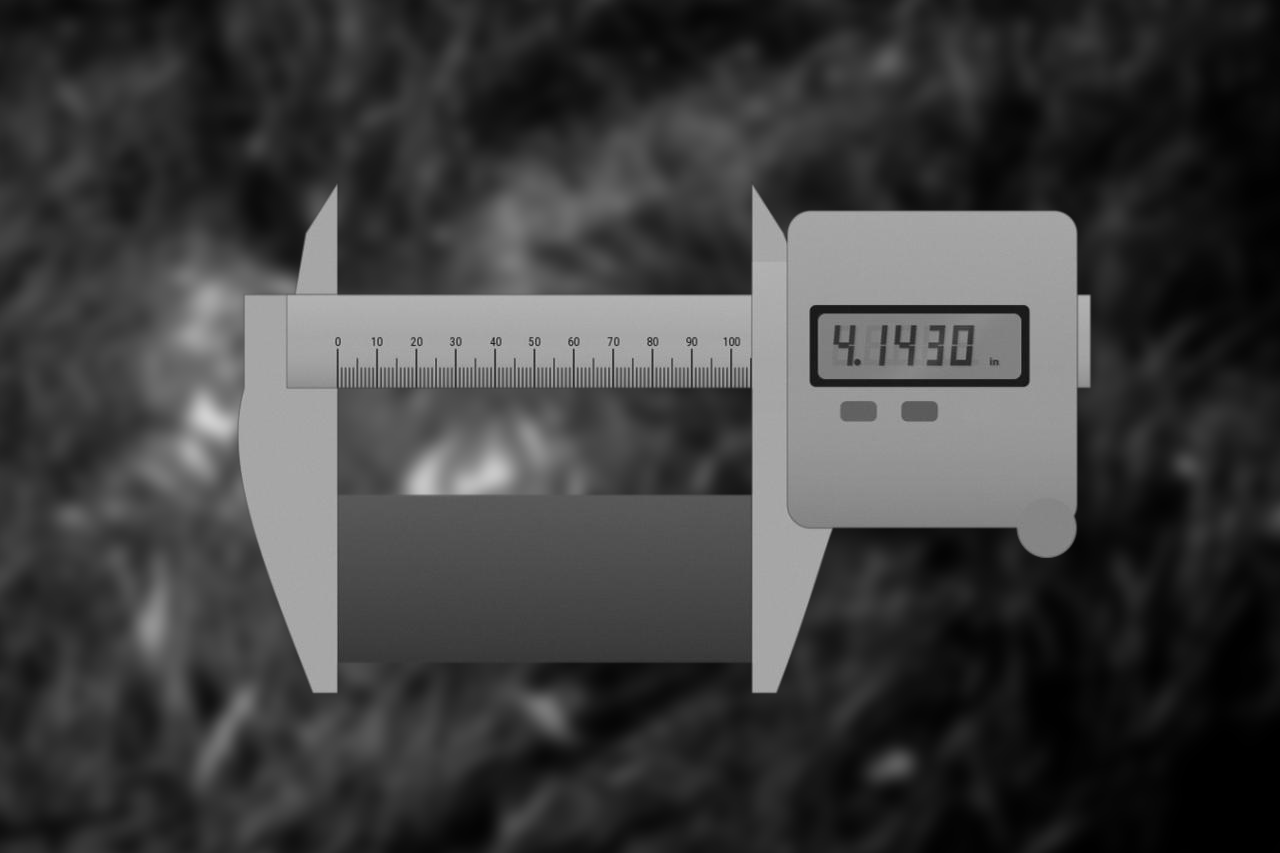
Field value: 4.1430 in
